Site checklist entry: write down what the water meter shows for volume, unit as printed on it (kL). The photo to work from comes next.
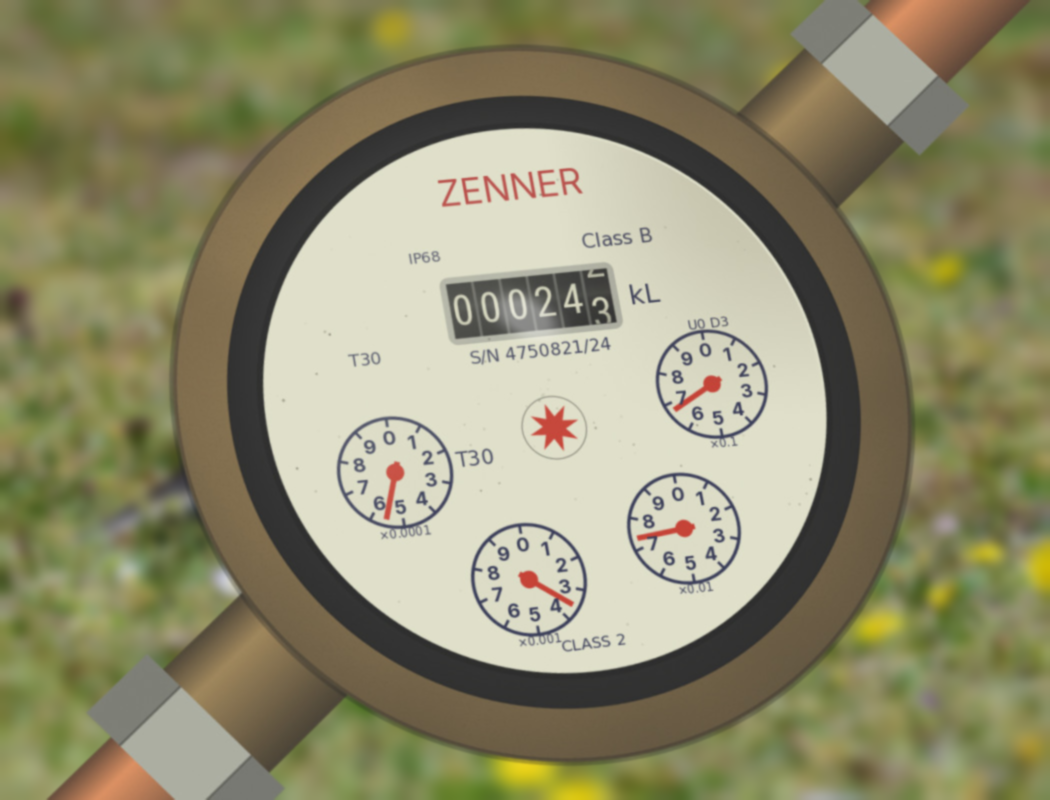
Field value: 242.6735 kL
